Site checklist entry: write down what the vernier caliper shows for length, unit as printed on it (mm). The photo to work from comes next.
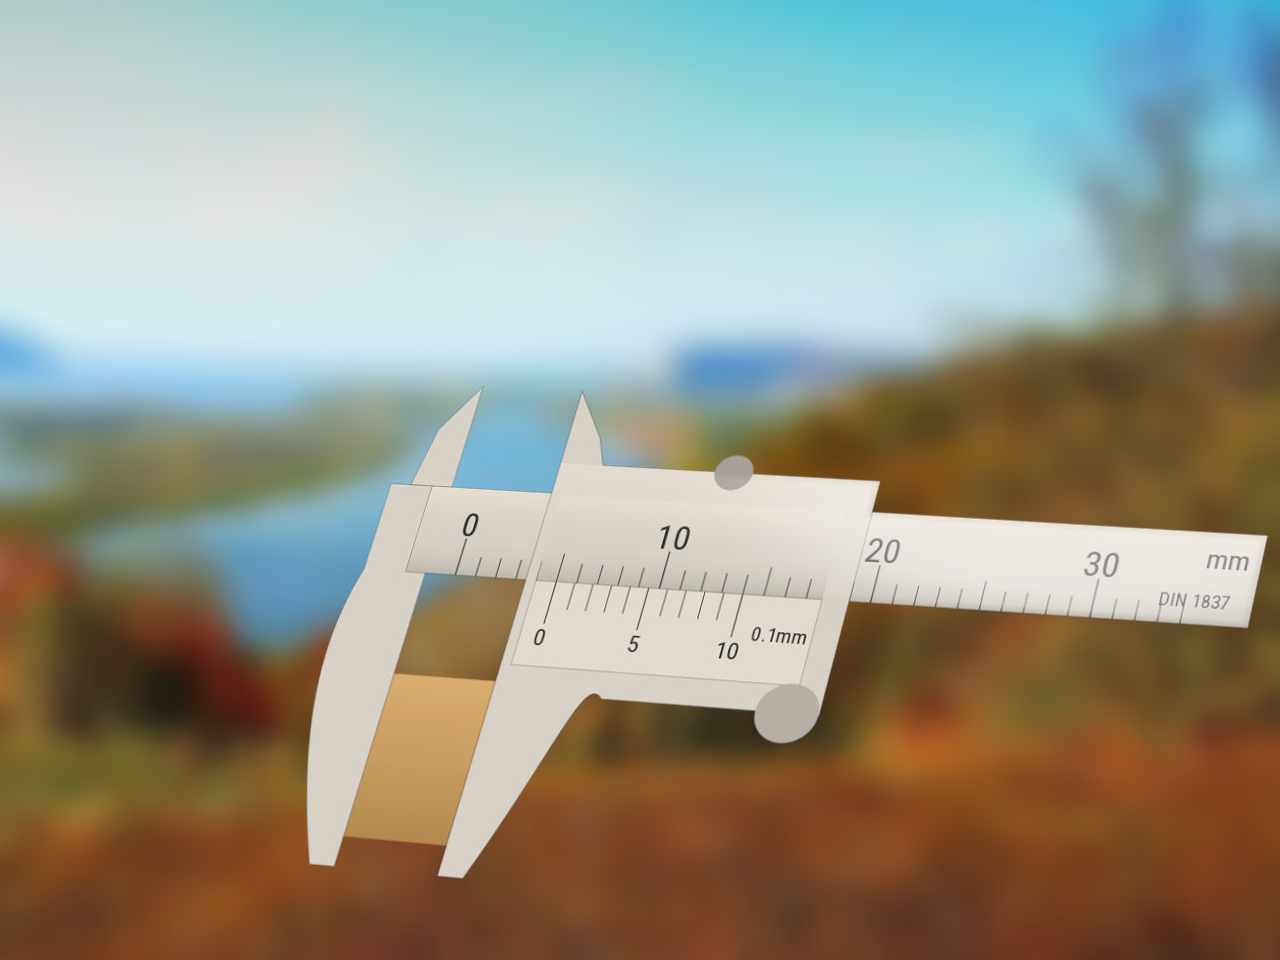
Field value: 5.0 mm
